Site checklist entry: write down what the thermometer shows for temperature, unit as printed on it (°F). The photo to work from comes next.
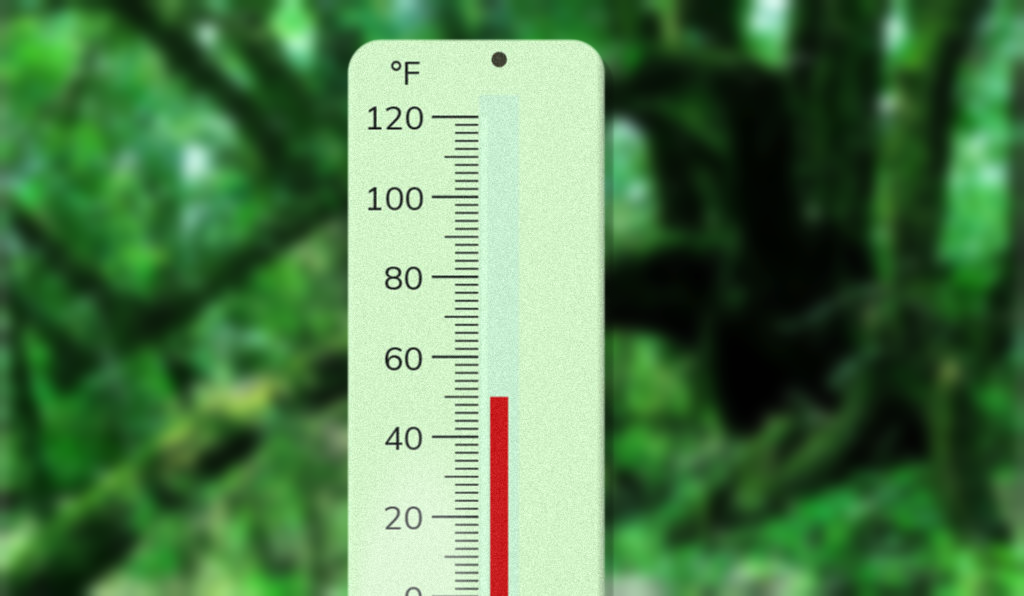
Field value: 50 °F
